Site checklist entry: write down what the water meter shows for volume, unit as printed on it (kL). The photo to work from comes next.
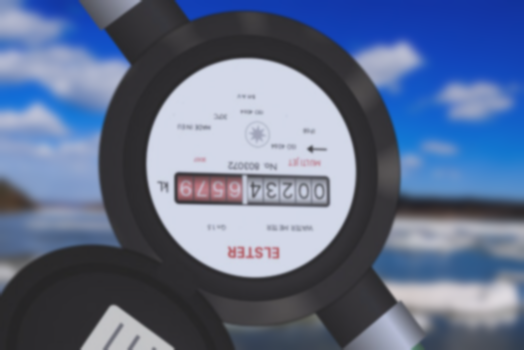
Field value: 234.6579 kL
